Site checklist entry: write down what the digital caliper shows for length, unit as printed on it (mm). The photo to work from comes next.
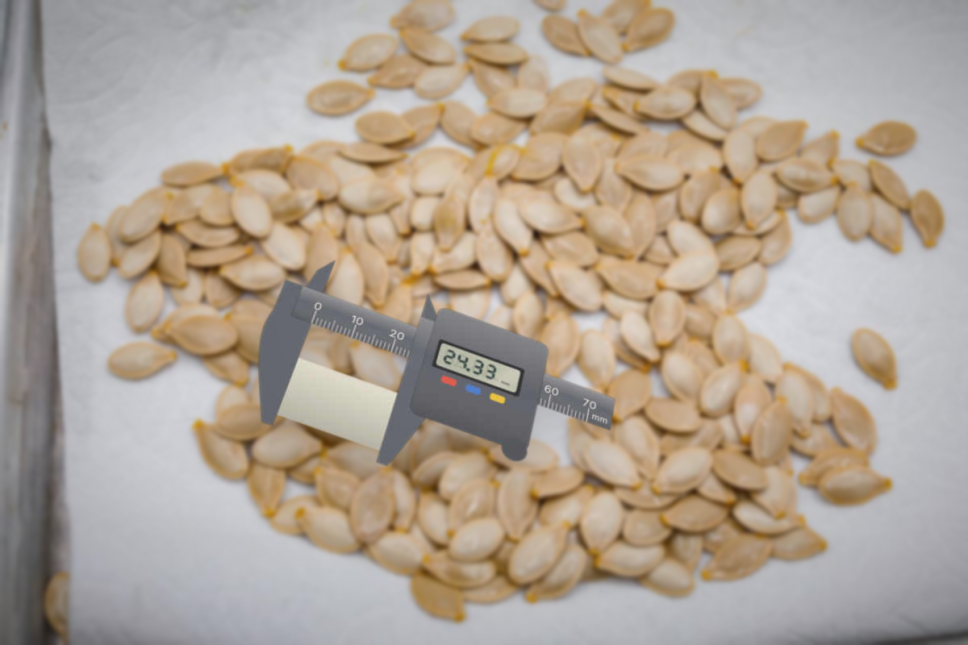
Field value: 24.33 mm
